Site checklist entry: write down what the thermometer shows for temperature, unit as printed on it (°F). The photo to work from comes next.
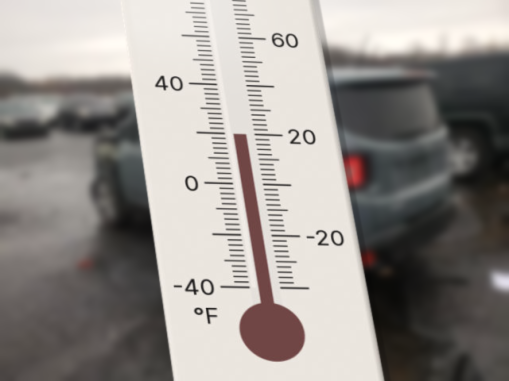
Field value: 20 °F
